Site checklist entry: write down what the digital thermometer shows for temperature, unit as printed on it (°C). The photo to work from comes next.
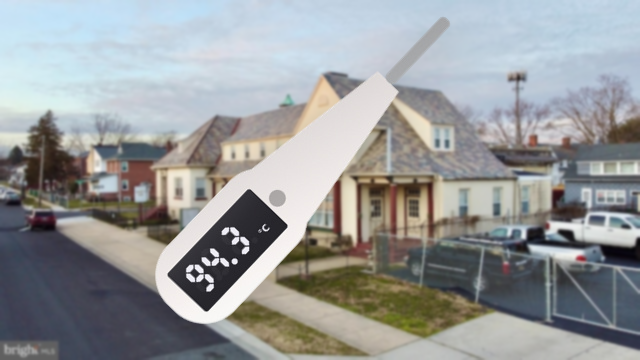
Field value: 94.3 °C
